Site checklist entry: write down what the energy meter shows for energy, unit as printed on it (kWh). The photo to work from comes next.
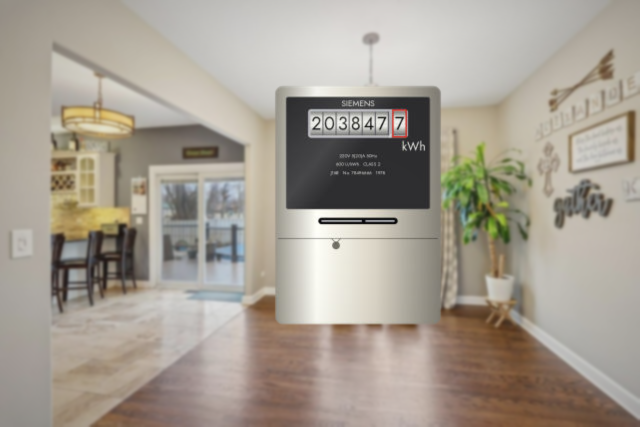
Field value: 203847.7 kWh
